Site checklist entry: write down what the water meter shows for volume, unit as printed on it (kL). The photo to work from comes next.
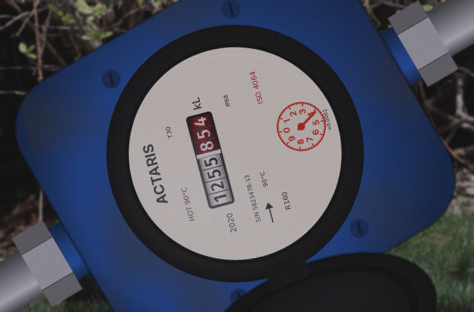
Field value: 1255.8544 kL
